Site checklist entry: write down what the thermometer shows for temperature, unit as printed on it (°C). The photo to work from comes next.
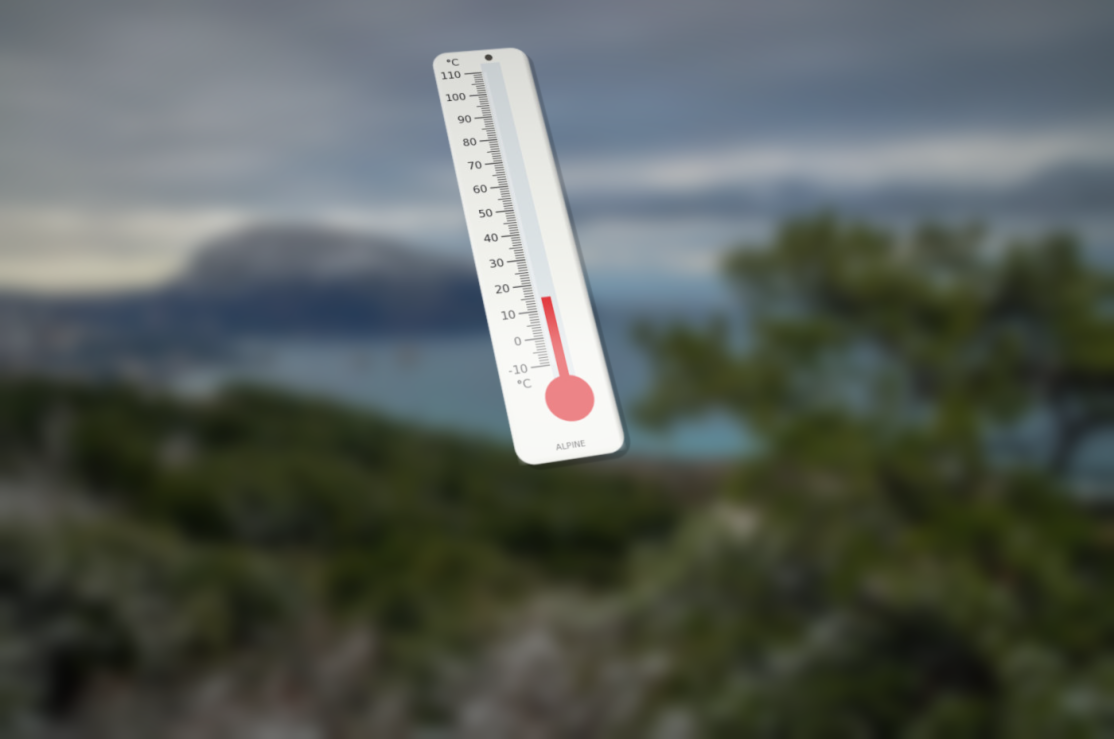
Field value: 15 °C
